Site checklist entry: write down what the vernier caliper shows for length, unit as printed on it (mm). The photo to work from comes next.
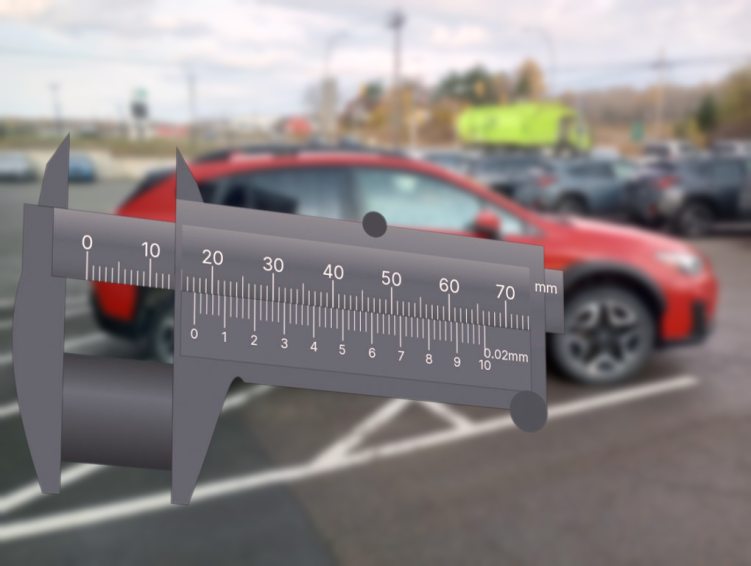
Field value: 17.2 mm
